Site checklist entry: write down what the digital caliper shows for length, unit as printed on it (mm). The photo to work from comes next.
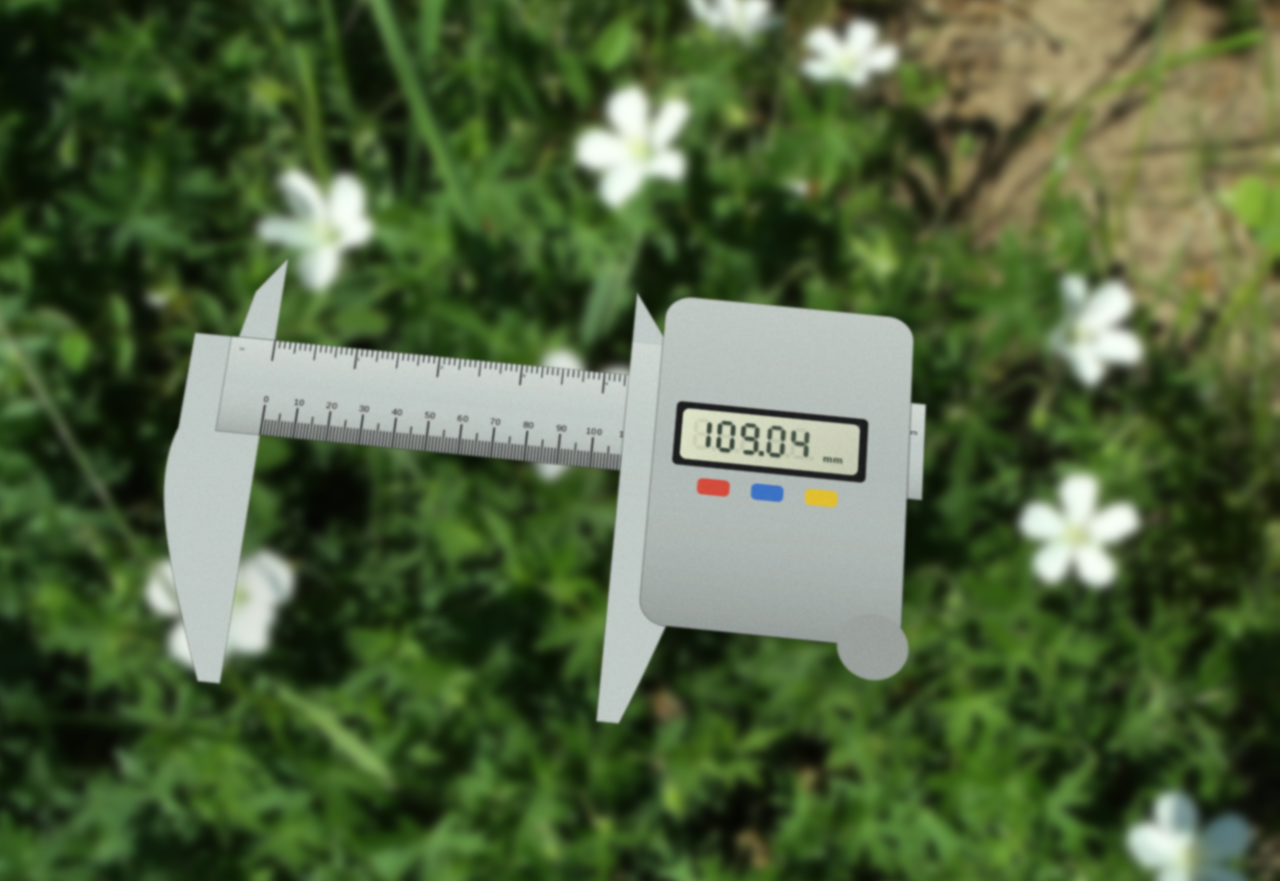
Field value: 109.04 mm
